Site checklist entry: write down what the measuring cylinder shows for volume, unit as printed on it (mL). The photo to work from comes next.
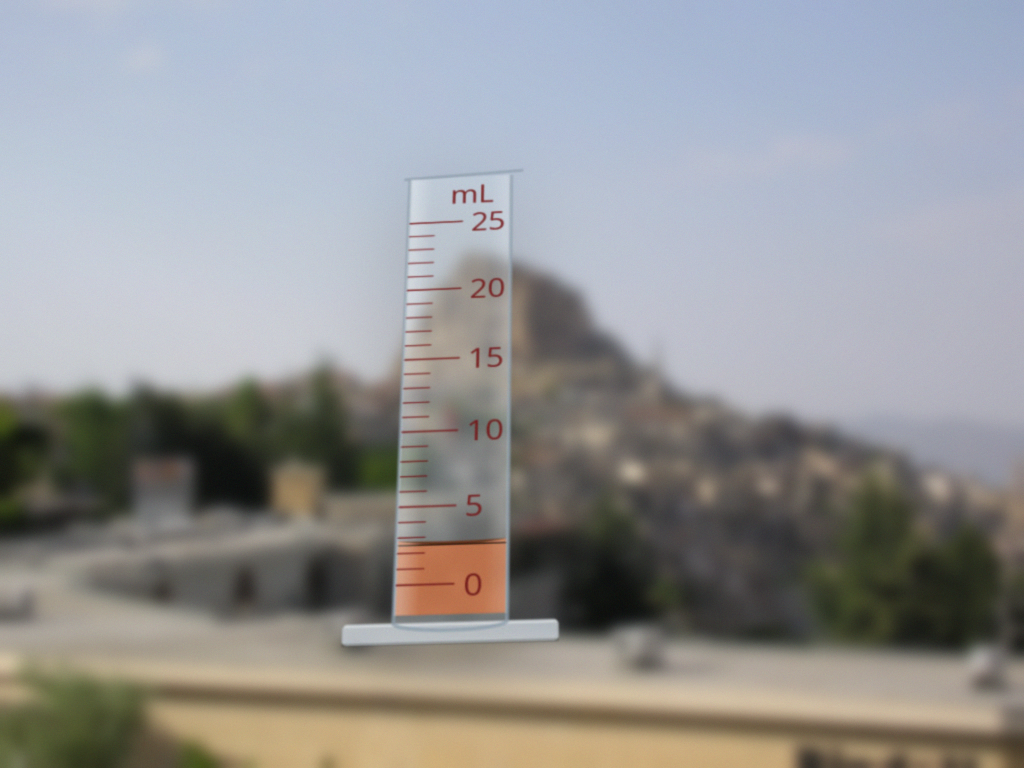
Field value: 2.5 mL
